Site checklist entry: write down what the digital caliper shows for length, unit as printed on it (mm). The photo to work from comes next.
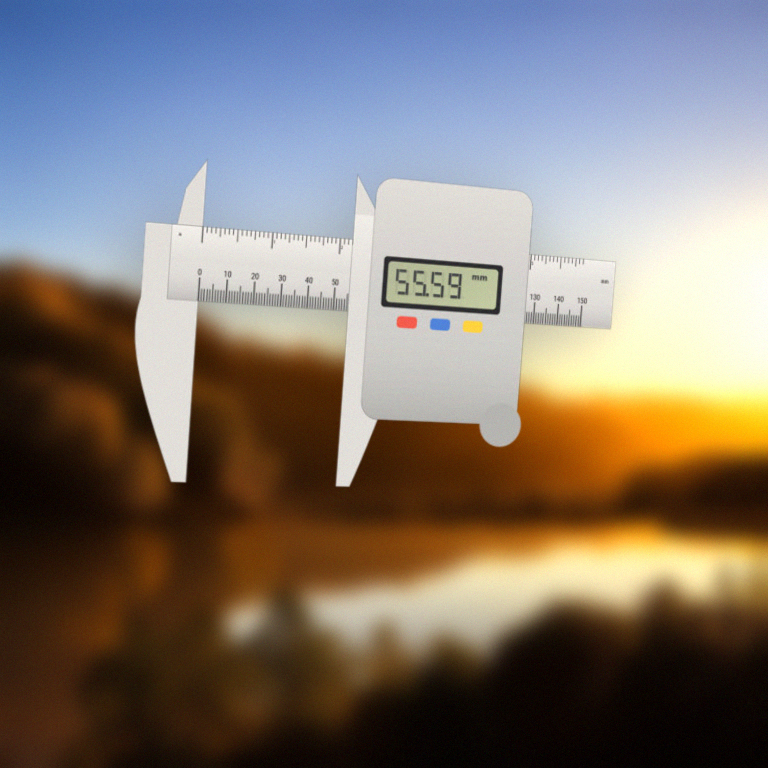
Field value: 55.59 mm
